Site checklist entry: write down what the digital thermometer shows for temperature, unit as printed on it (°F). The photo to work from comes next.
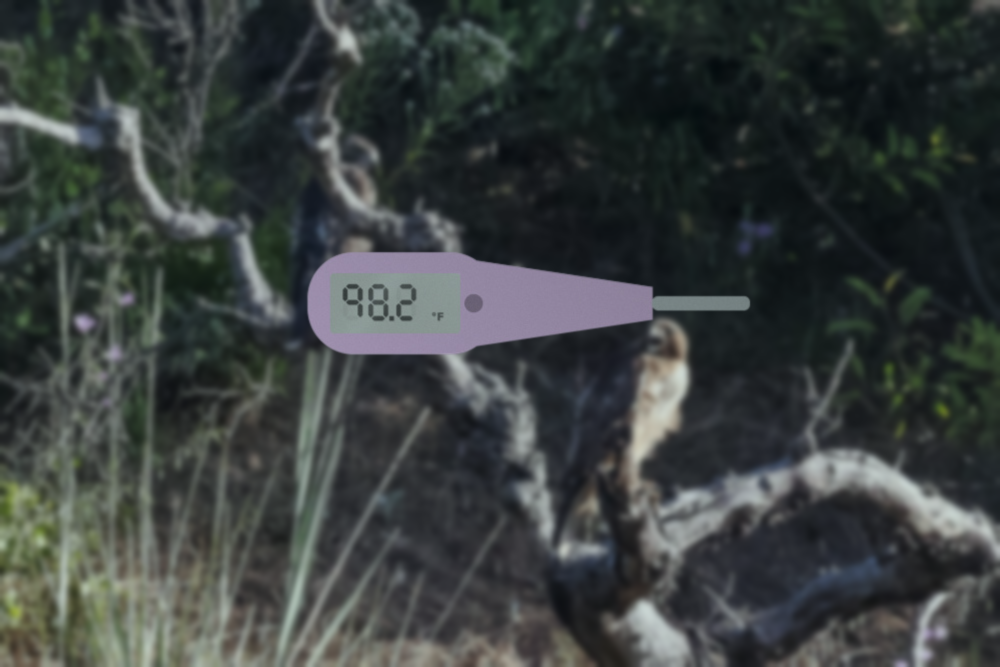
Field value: 98.2 °F
